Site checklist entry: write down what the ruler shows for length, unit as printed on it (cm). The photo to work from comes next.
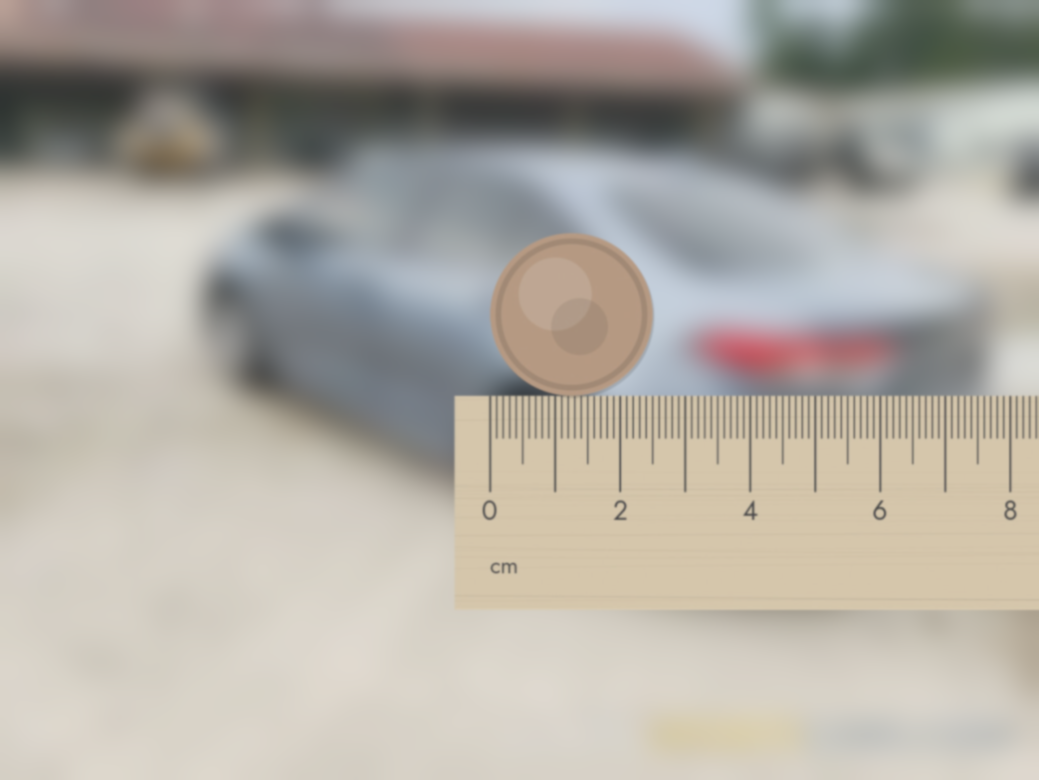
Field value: 2.5 cm
